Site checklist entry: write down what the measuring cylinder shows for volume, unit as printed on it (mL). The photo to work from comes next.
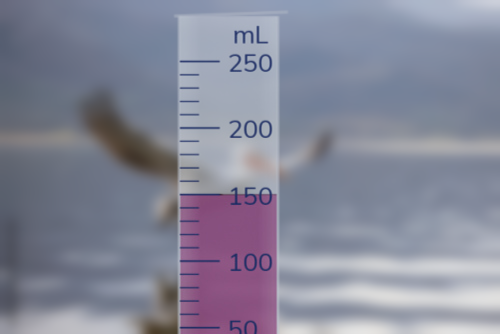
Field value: 150 mL
